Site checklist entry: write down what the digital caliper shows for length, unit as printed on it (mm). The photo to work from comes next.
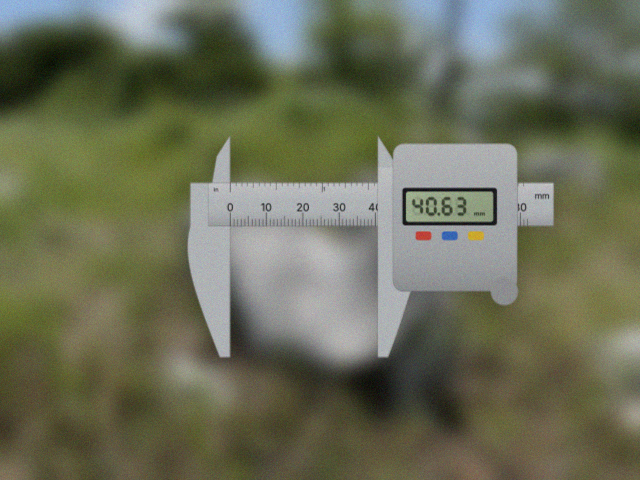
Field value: 40.63 mm
